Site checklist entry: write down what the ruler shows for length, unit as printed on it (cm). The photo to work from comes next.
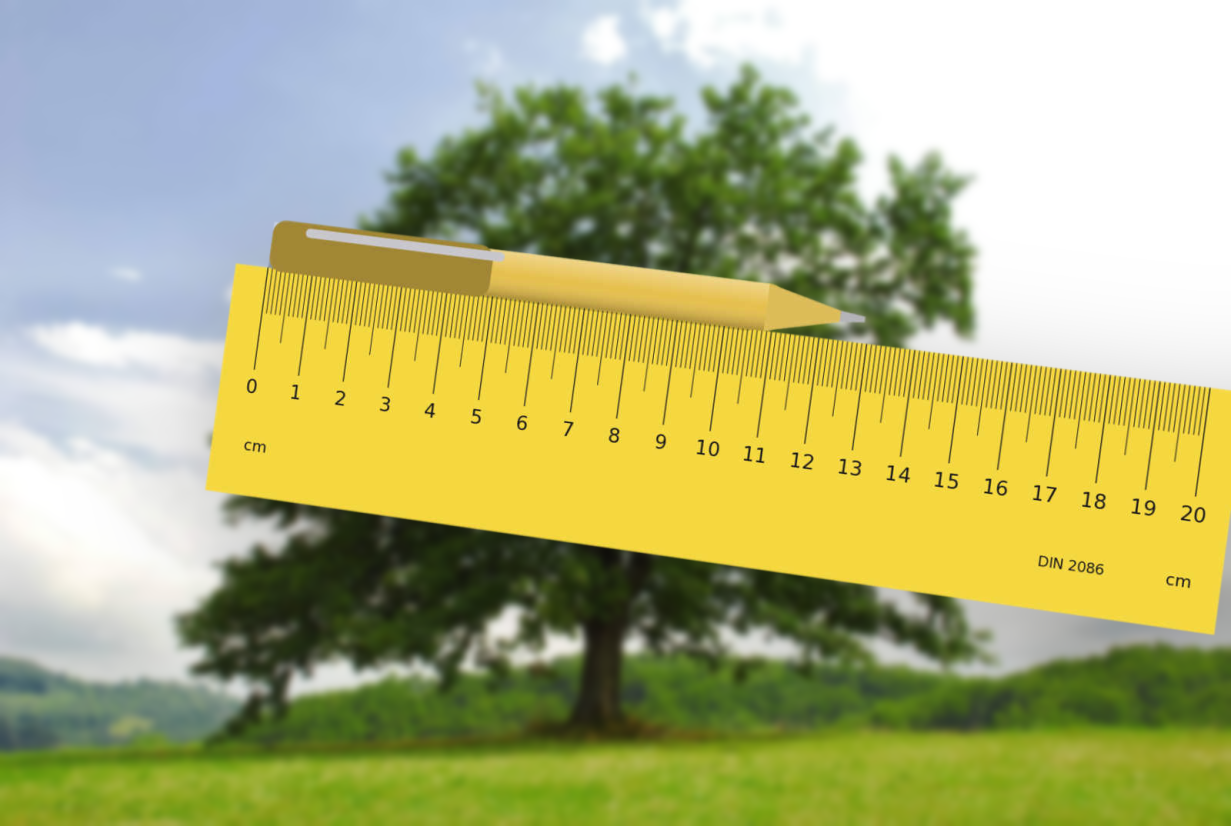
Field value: 12.9 cm
